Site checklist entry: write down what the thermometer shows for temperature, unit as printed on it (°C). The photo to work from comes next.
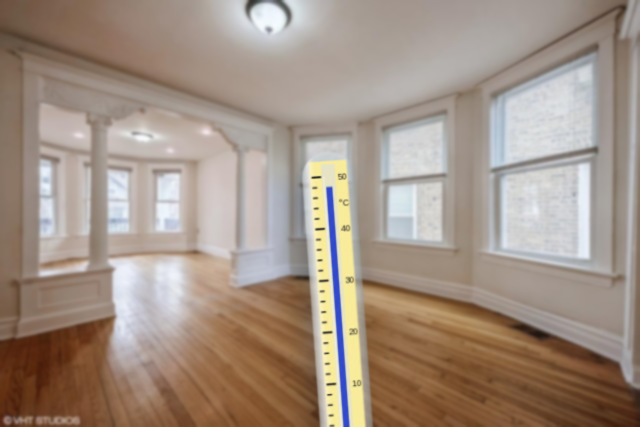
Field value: 48 °C
